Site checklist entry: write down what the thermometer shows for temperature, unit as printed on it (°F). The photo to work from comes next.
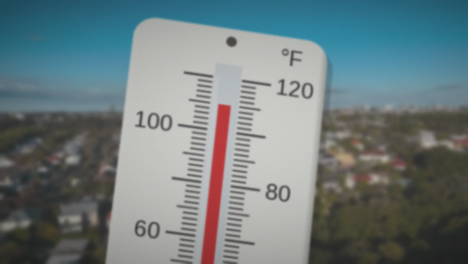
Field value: 110 °F
